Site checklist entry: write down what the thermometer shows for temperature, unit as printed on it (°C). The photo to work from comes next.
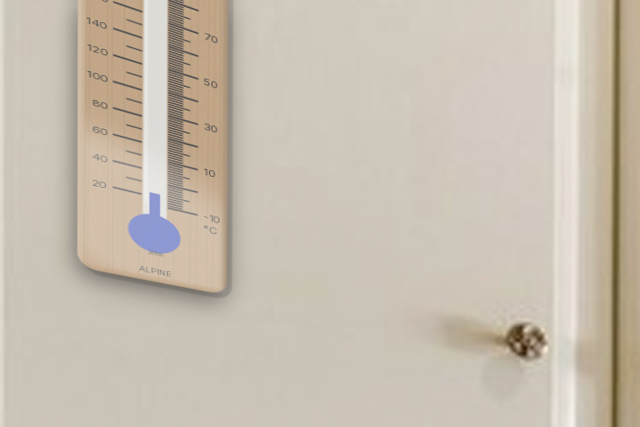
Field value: -5 °C
